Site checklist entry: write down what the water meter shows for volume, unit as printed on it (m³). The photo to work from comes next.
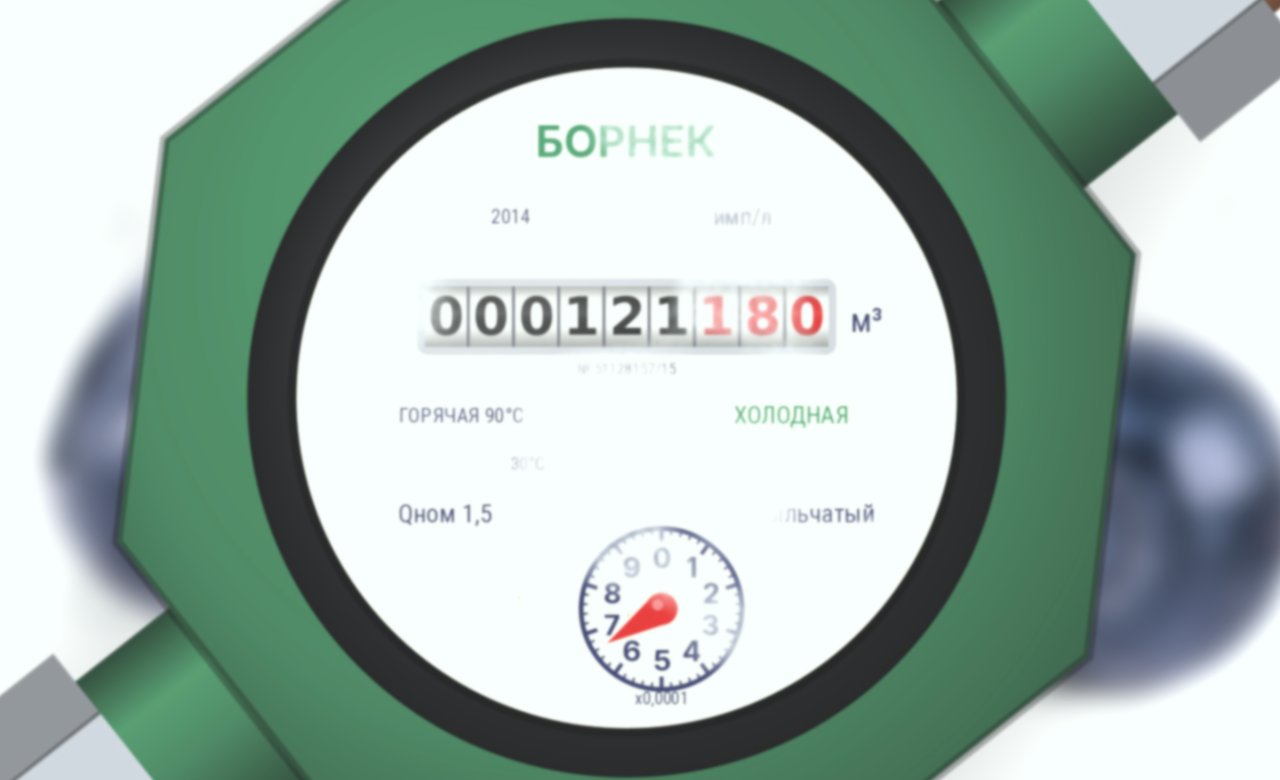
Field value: 121.1806 m³
